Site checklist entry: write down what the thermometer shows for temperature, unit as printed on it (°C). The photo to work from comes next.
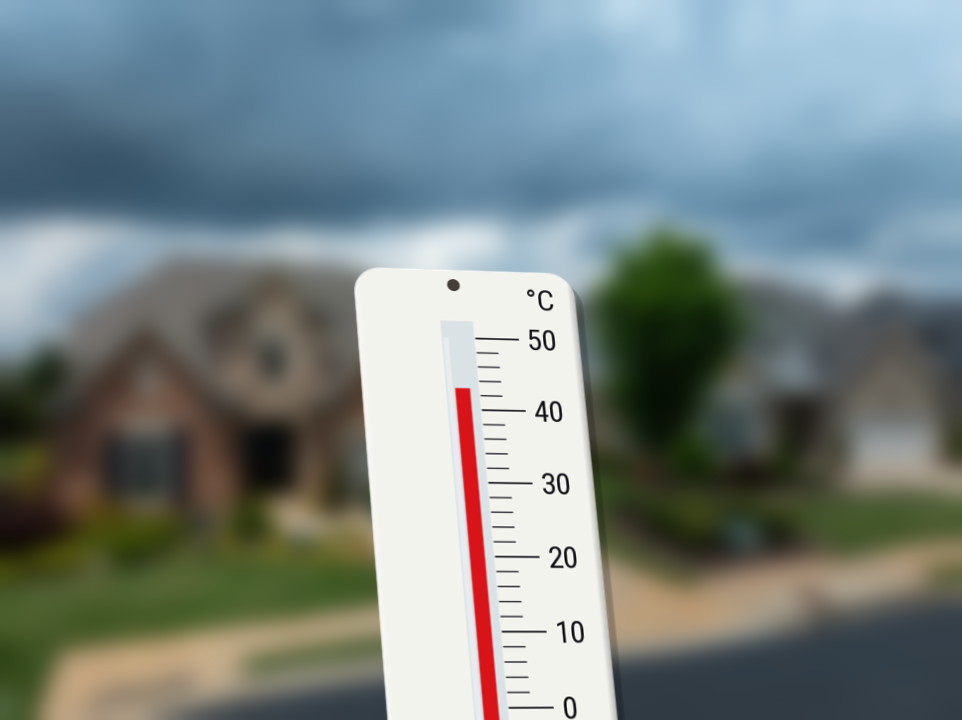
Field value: 43 °C
